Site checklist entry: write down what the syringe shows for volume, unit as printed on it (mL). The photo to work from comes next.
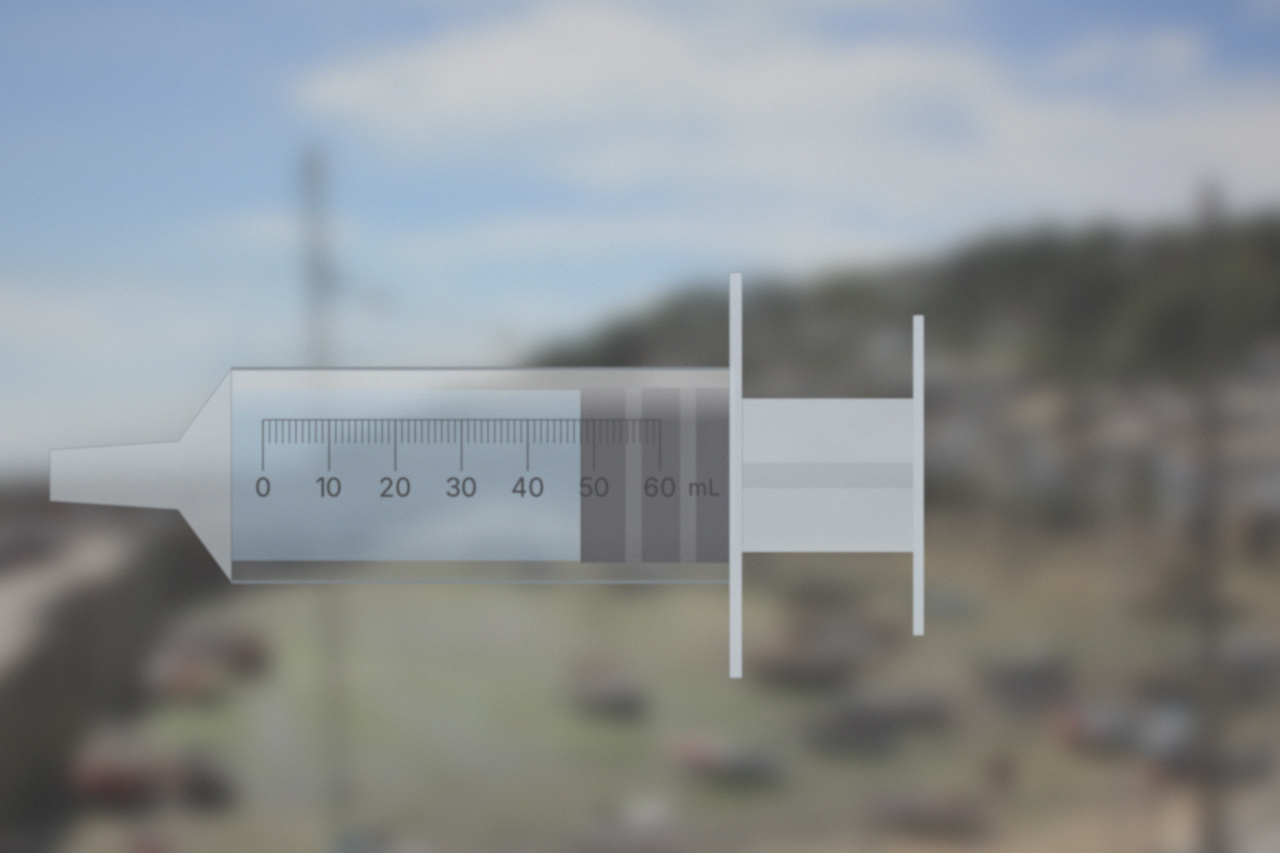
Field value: 48 mL
